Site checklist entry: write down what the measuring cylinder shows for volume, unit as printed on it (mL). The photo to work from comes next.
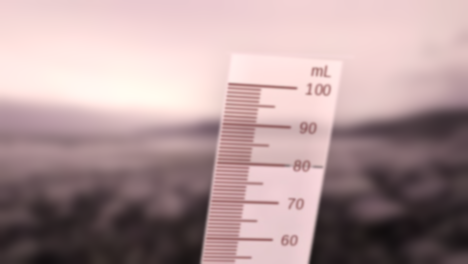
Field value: 80 mL
